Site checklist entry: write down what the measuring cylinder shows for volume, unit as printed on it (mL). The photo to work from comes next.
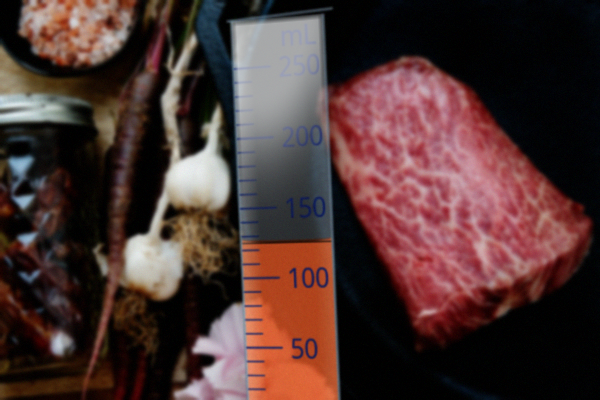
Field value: 125 mL
